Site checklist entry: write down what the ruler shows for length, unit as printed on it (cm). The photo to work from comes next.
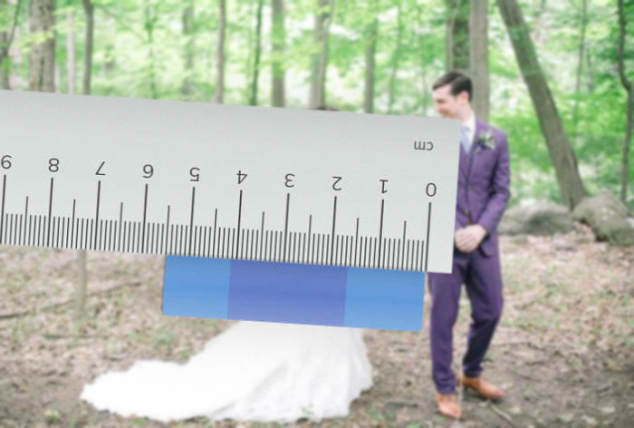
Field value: 5.5 cm
